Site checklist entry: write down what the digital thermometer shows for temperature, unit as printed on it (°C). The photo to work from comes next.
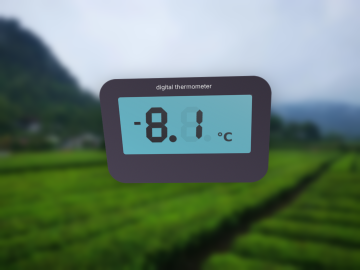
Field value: -8.1 °C
